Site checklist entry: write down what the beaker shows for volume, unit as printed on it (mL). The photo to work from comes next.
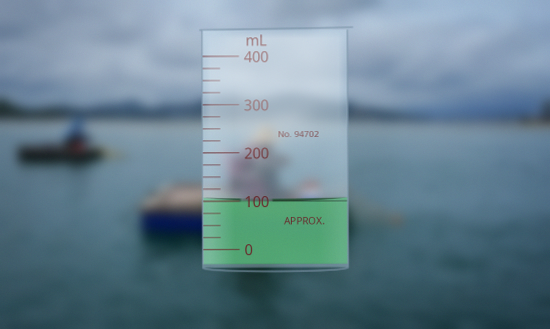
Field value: 100 mL
